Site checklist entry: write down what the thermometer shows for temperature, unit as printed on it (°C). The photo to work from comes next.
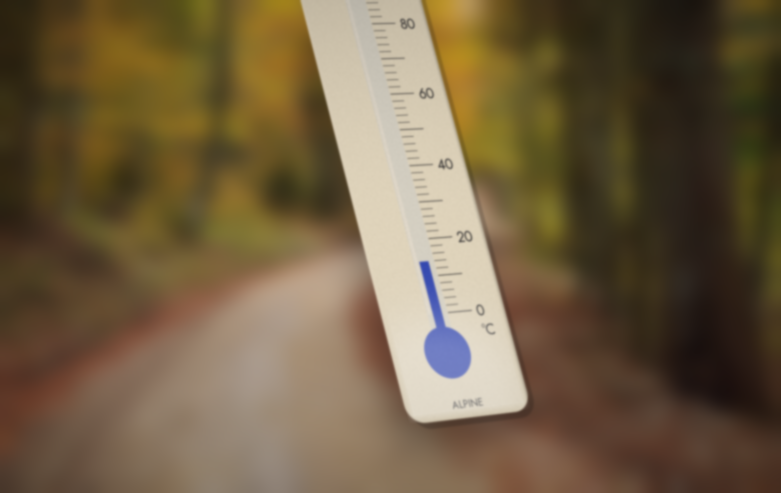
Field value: 14 °C
